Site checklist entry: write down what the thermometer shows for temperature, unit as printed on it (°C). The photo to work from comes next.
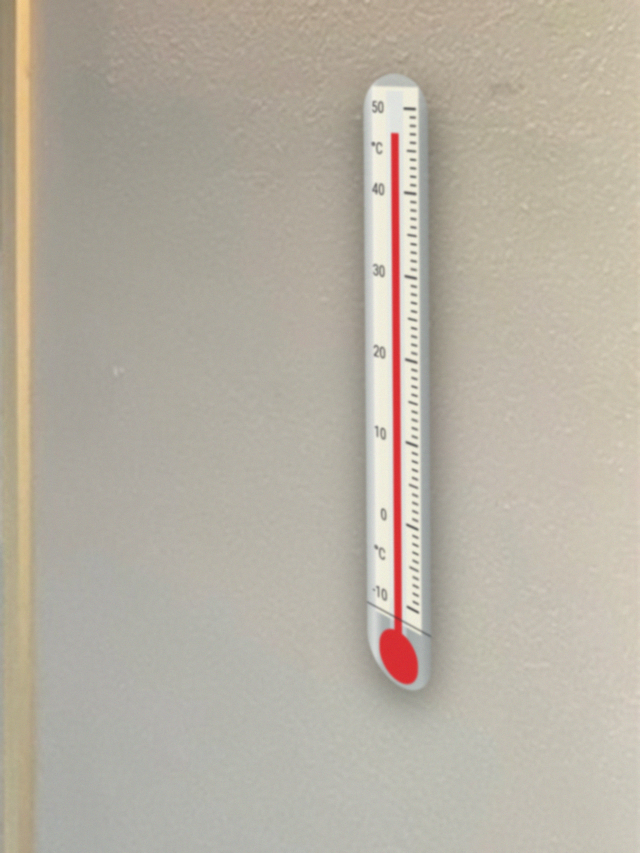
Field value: 47 °C
